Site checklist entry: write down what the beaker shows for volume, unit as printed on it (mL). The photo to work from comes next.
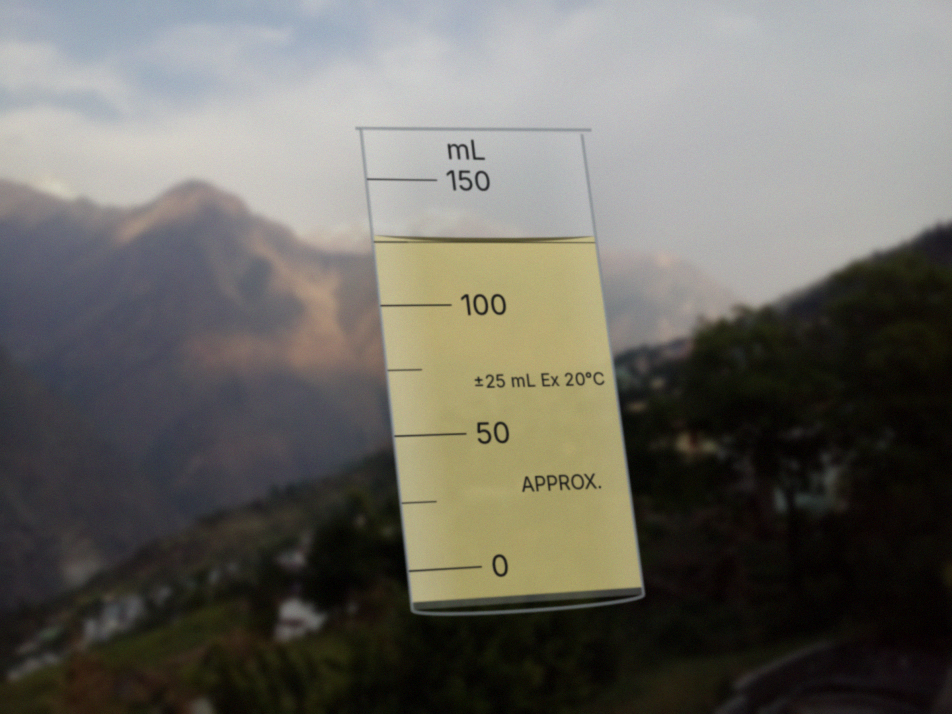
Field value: 125 mL
